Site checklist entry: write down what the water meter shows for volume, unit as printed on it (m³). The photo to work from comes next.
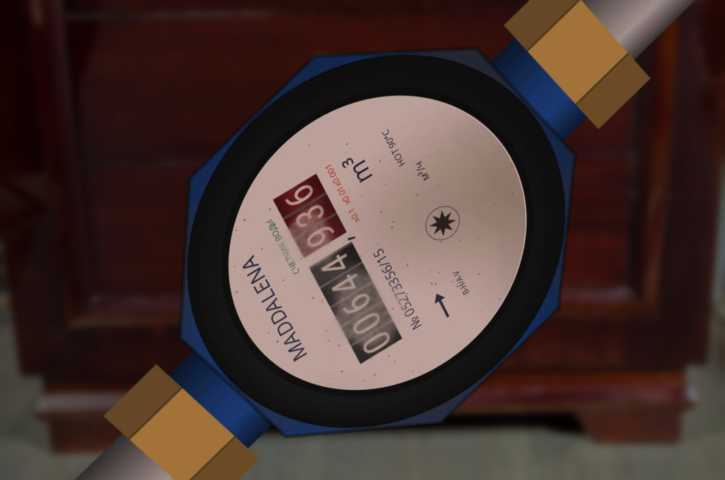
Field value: 644.936 m³
